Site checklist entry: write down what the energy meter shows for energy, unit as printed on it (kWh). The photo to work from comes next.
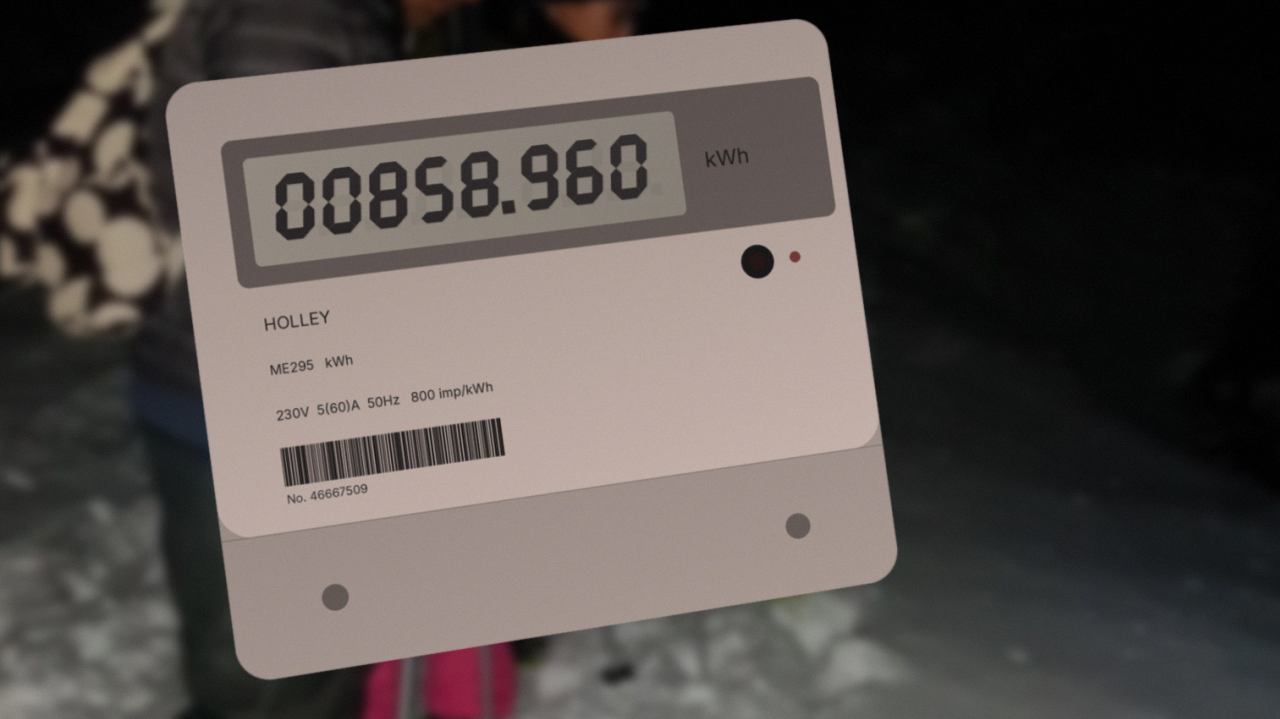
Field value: 858.960 kWh
